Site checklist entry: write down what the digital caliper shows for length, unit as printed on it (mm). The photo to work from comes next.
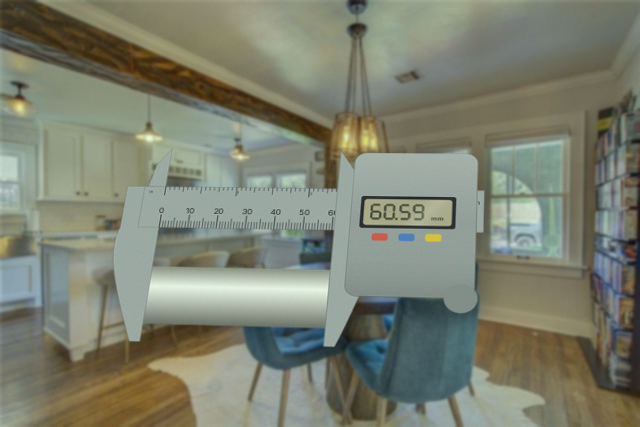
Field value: 60.59 mm
